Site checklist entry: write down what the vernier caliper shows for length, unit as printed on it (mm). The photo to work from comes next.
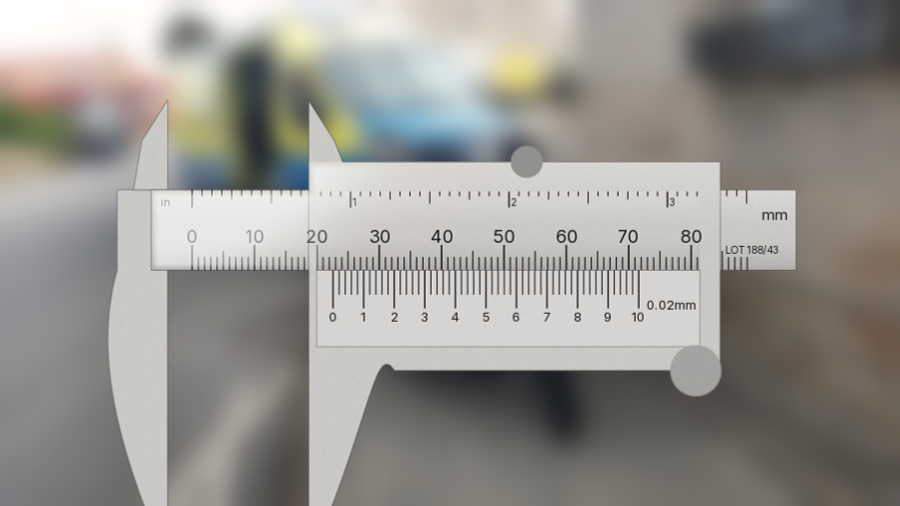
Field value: 22.6 mm
